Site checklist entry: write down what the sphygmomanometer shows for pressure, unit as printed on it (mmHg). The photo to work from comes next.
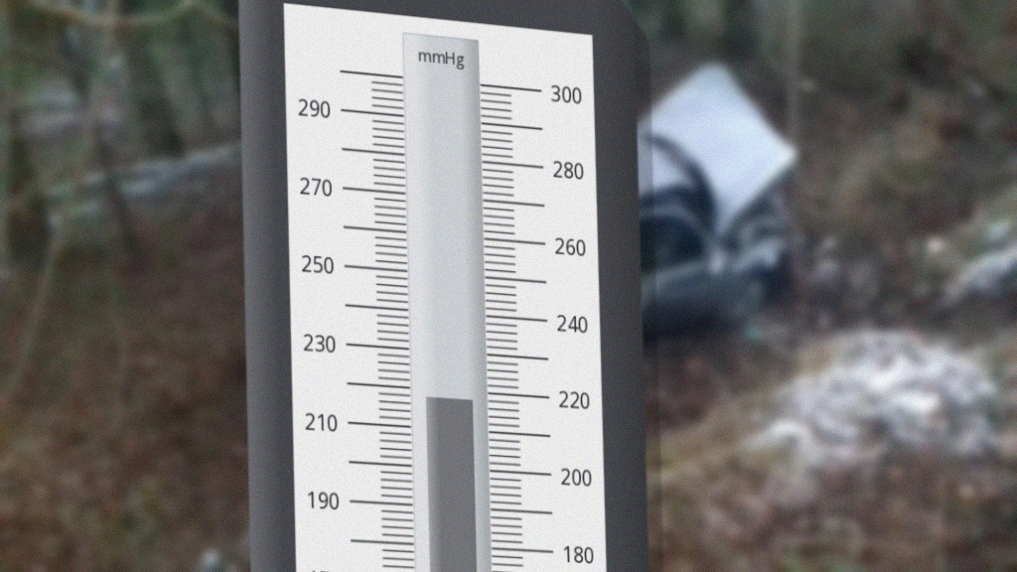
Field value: 218 mmHg
